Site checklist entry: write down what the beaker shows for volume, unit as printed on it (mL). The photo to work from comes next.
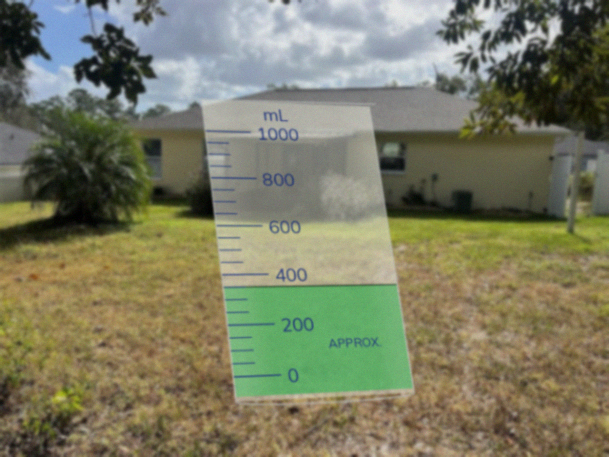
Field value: 350 mL
